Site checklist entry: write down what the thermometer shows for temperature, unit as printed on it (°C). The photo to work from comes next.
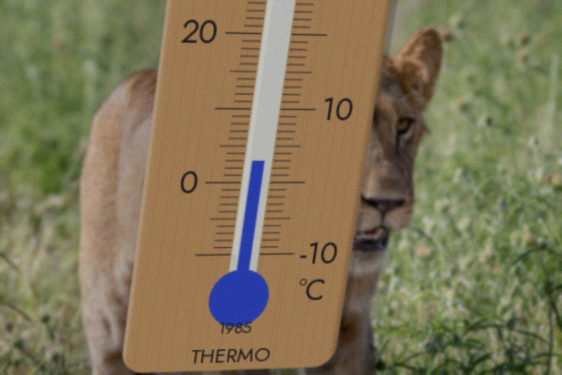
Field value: 3 °C
